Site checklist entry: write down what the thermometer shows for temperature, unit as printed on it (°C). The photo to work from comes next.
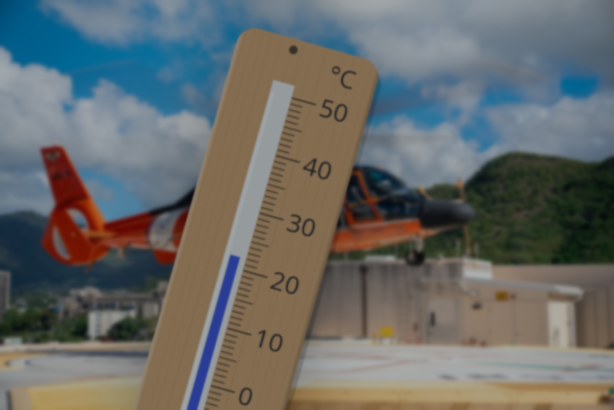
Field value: 22 °C
